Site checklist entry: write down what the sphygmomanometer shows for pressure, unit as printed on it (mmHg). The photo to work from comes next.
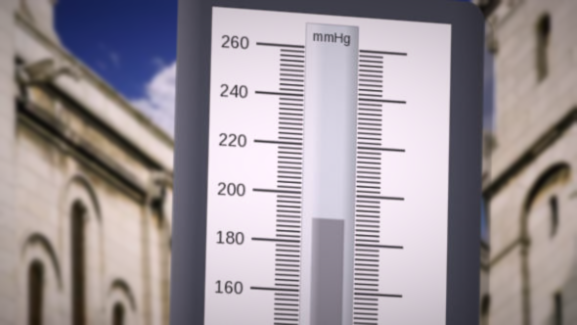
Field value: 190 mmHg
